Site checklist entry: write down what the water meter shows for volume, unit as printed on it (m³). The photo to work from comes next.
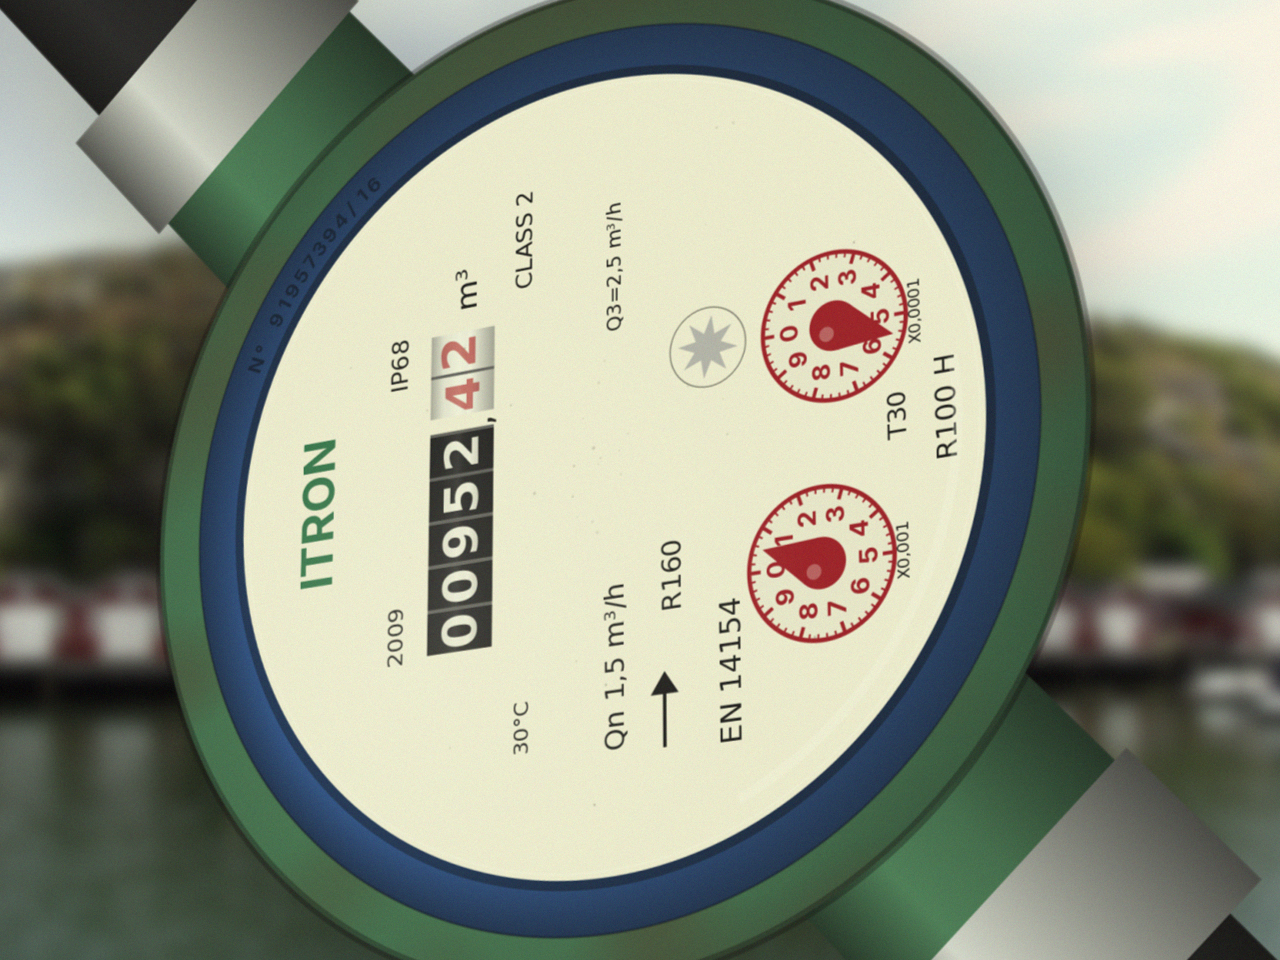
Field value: 952.4205 m³
